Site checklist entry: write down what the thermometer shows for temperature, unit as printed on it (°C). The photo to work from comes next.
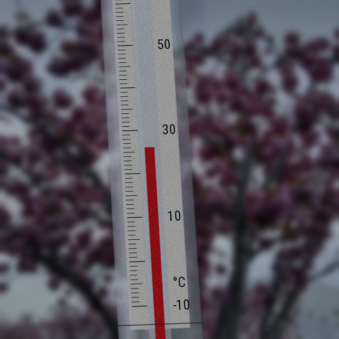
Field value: 26 °C
